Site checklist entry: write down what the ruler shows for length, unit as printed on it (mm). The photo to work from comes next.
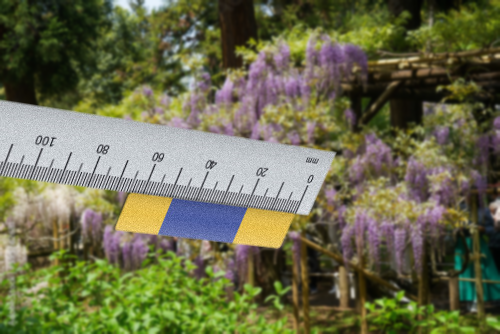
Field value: 65 mm
